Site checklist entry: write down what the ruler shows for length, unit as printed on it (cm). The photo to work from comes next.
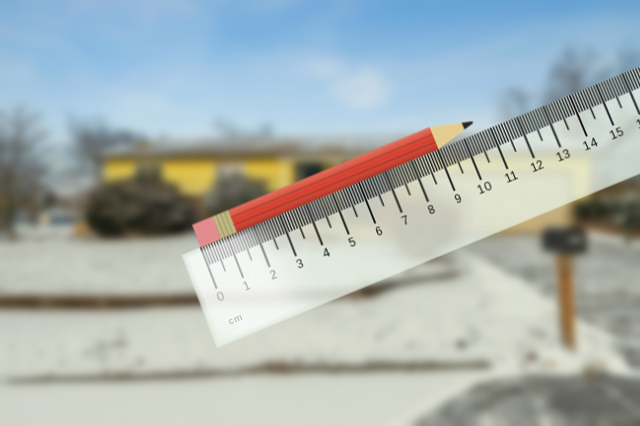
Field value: 10.5 cm
